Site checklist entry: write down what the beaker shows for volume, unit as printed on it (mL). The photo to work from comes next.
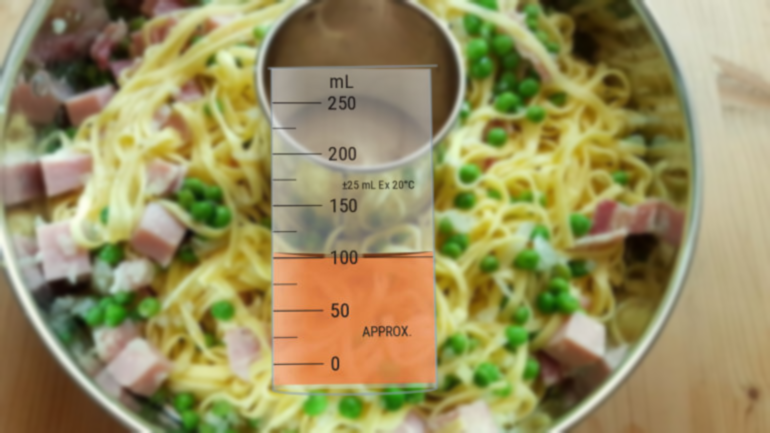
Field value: 100 mL
